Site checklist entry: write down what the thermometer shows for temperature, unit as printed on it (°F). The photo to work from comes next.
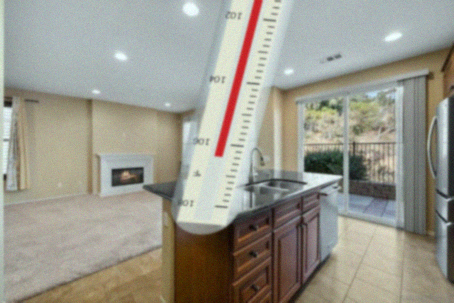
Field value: 106.4 °F
